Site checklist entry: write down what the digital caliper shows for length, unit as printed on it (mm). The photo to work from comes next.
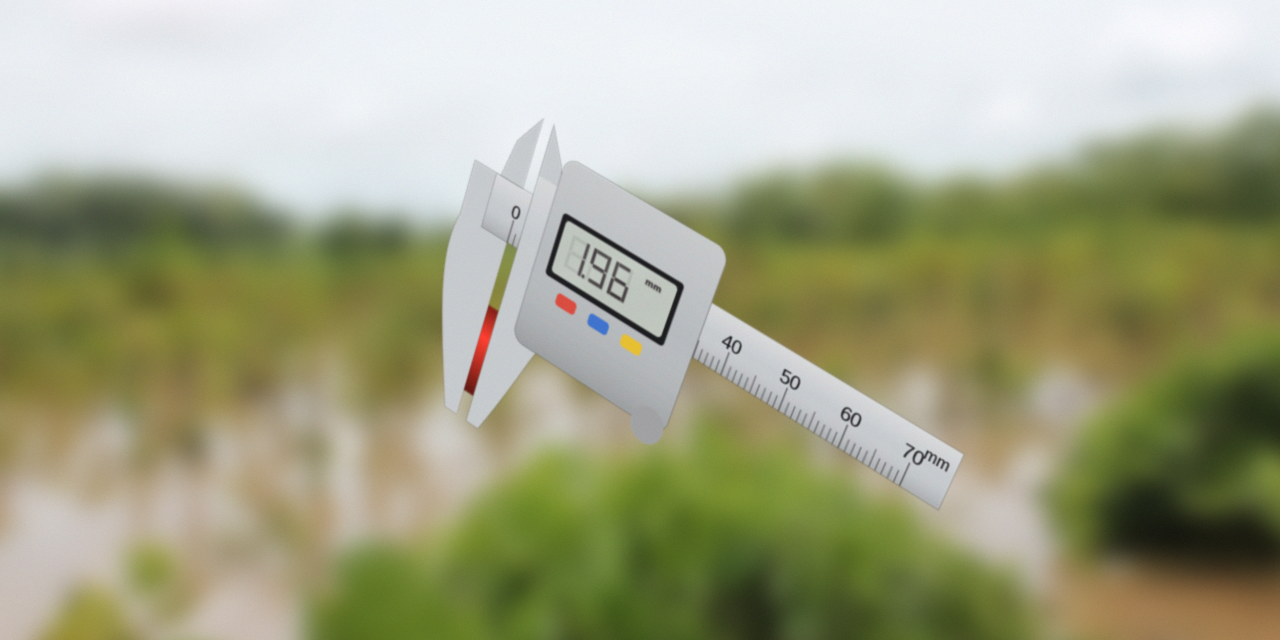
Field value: 1.96 mm
